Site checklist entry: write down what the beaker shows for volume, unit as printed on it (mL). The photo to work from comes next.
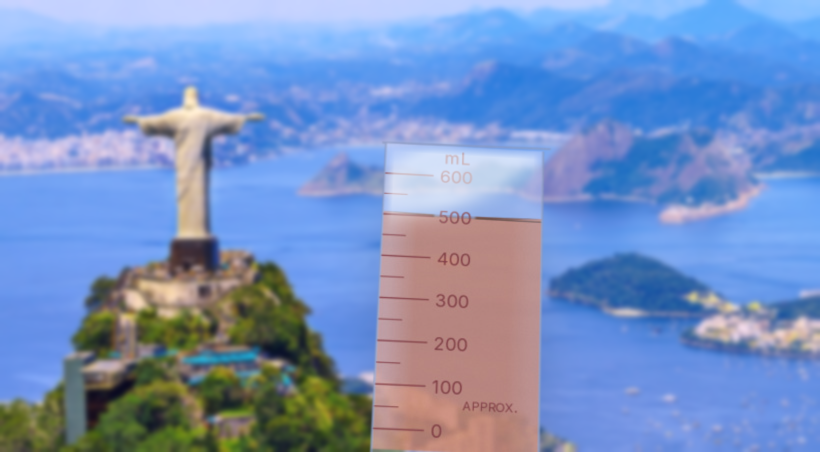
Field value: 500 mL
